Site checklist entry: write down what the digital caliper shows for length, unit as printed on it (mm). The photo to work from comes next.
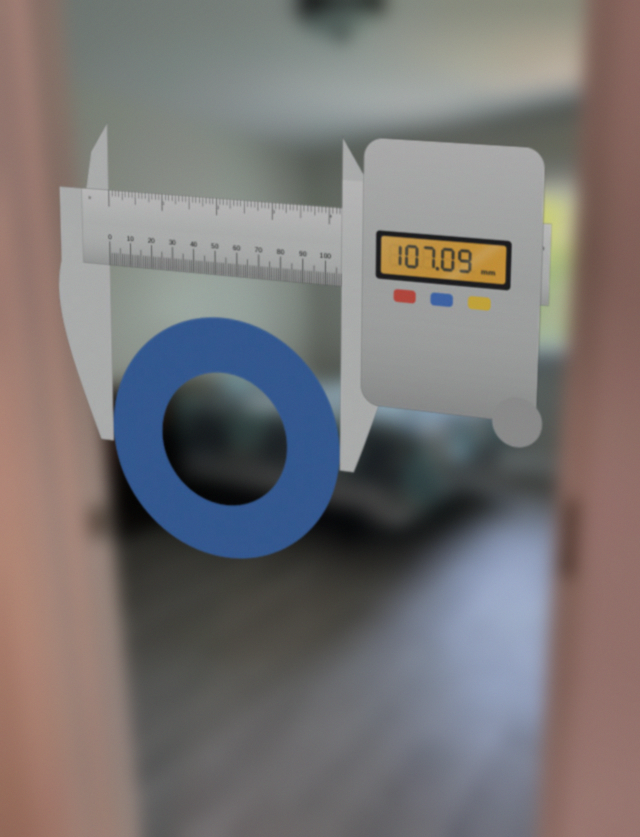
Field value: 107.09 mm
